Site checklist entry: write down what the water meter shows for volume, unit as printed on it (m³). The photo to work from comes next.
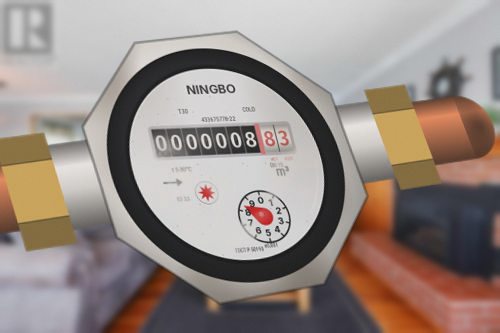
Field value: 8.838 m³
